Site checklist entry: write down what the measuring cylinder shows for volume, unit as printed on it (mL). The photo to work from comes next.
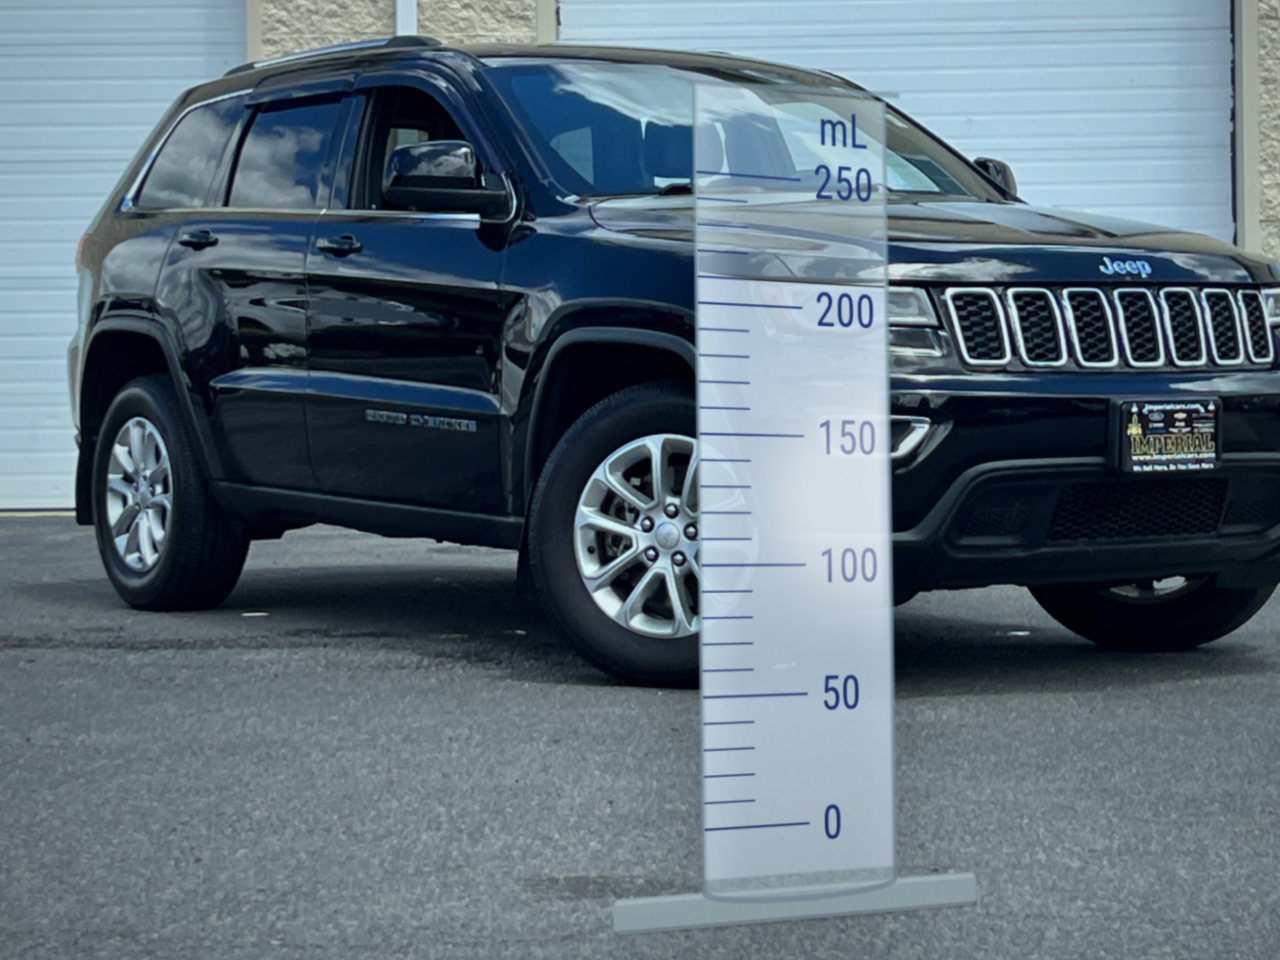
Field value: 210 mL
